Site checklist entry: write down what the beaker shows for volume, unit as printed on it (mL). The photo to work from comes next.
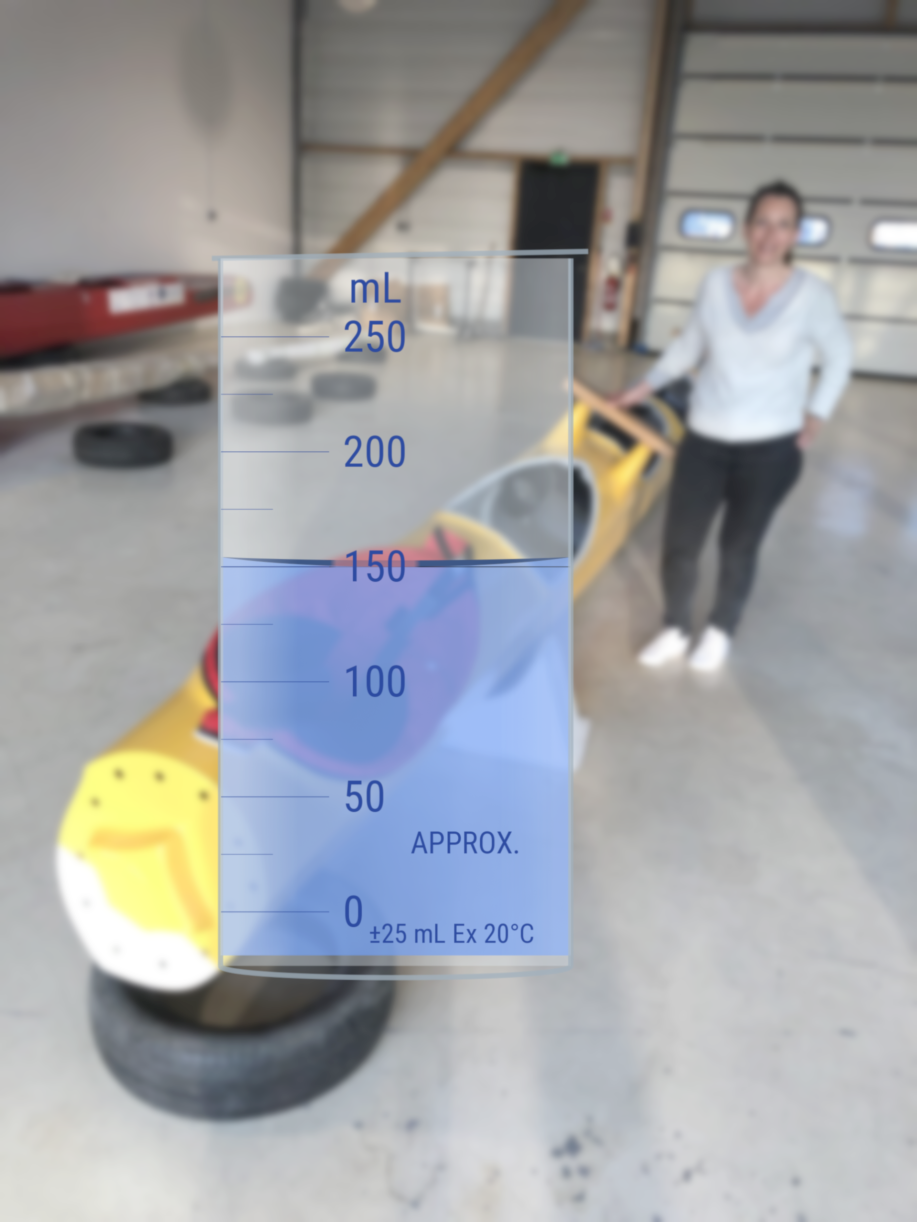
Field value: 150 mL
